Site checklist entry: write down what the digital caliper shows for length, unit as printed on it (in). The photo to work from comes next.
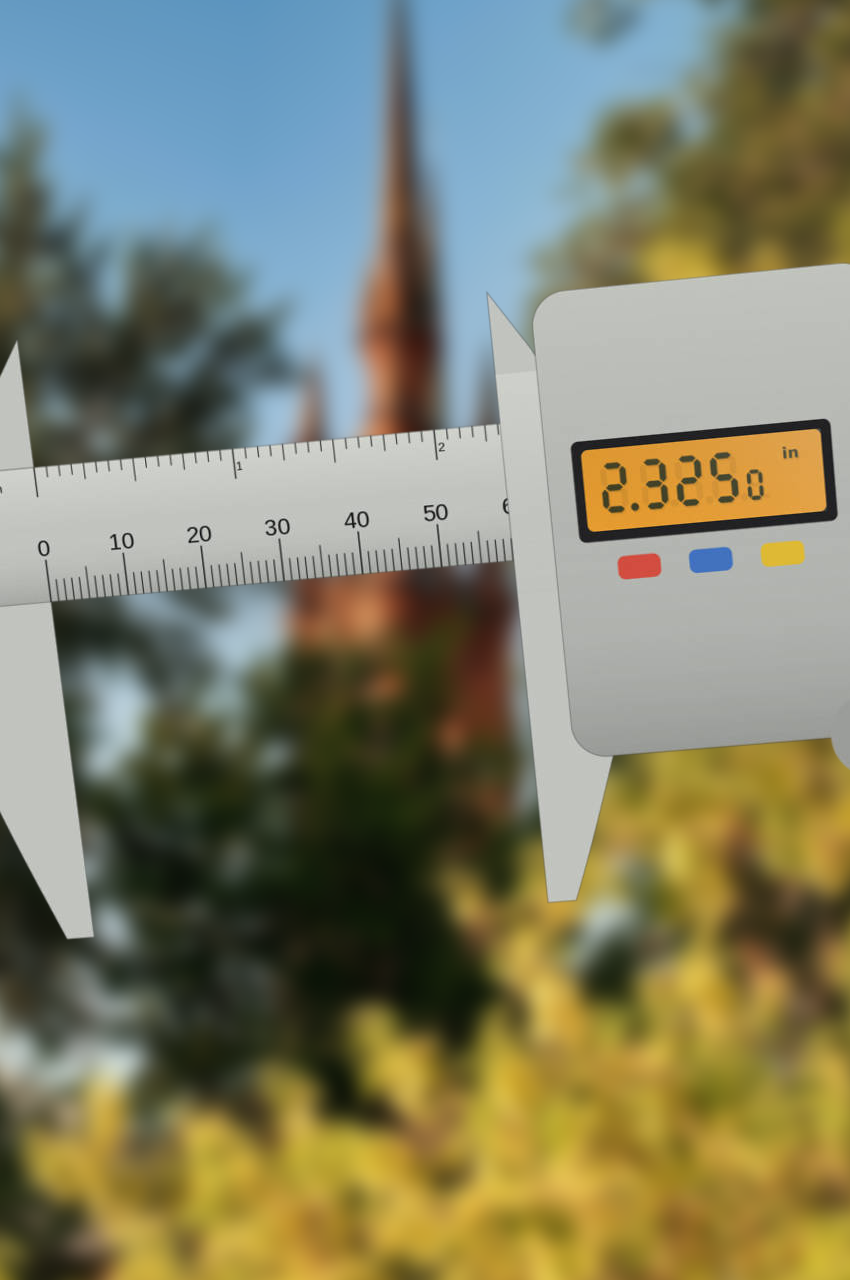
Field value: 2.3250 in
